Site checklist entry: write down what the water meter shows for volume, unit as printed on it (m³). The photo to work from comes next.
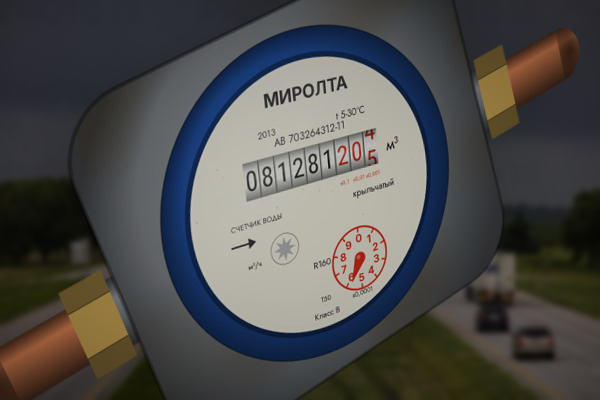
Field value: 81281.2045 m³
